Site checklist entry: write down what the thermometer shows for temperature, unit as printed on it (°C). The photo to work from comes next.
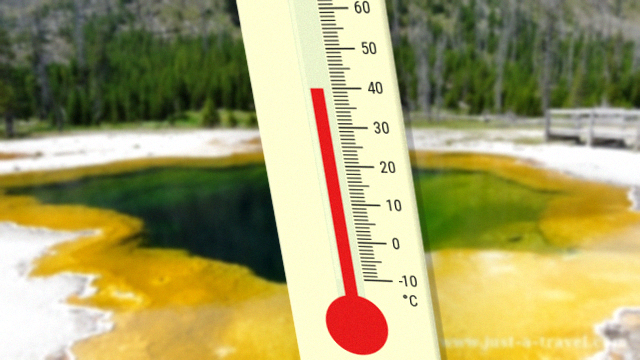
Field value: 40 °C
